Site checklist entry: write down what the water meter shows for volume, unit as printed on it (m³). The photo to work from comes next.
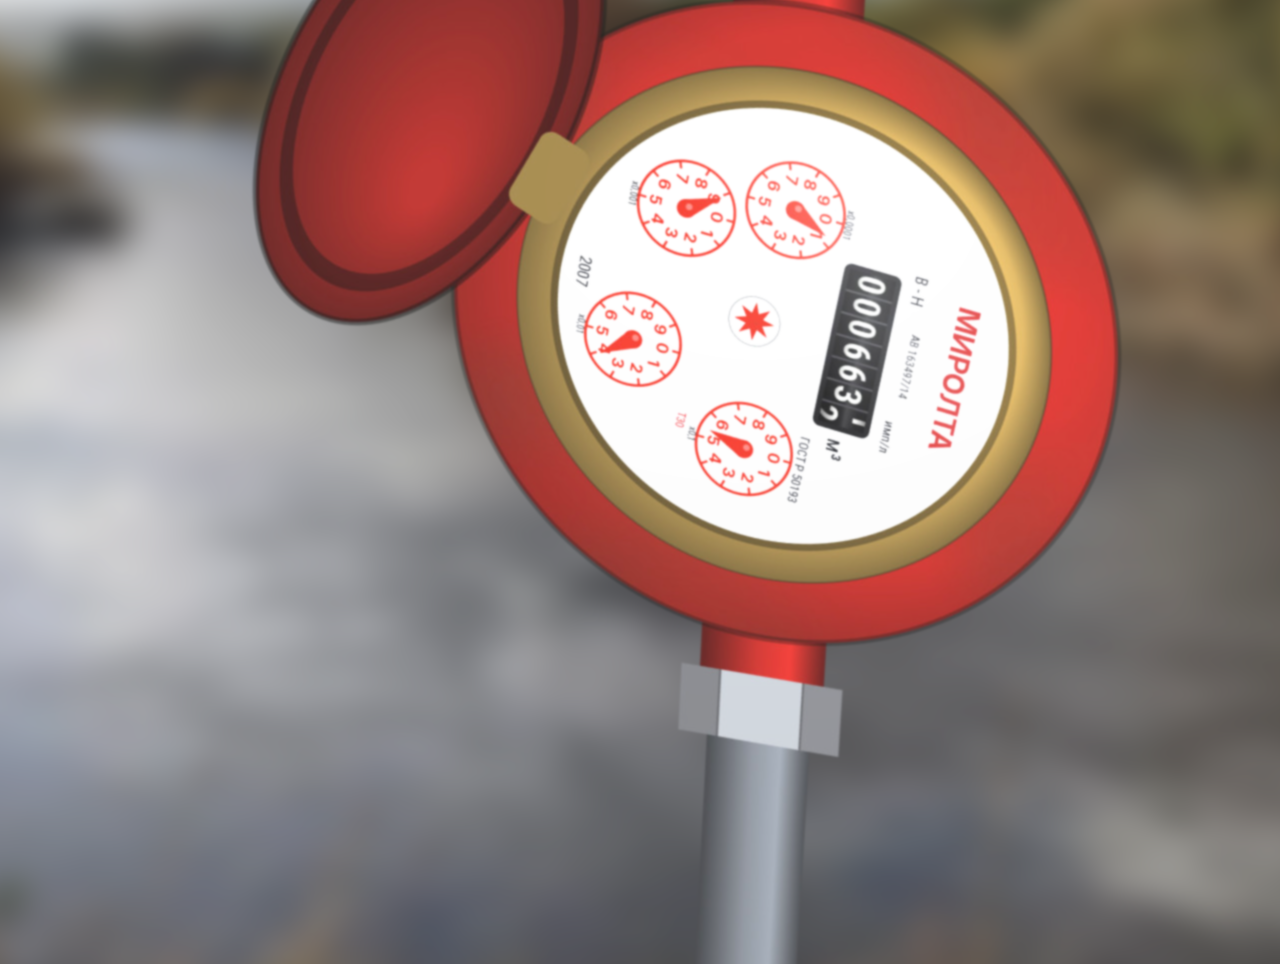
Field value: 6631.5390 m³
